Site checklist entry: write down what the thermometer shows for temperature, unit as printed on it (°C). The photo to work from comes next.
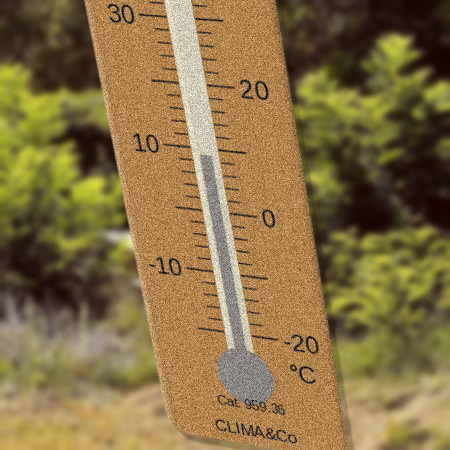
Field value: 9 °C
